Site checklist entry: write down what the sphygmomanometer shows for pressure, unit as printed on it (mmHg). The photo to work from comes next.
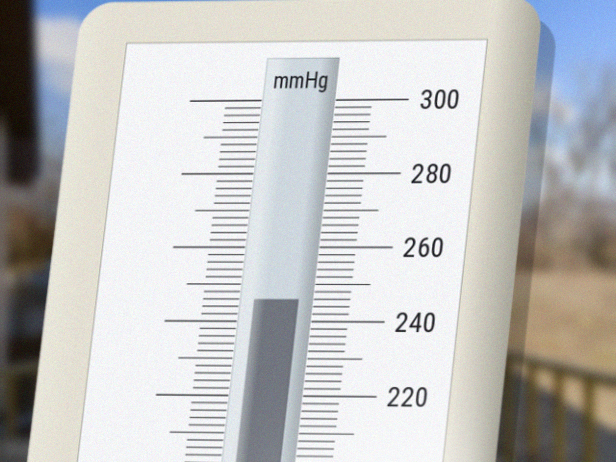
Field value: 246 mmHg
